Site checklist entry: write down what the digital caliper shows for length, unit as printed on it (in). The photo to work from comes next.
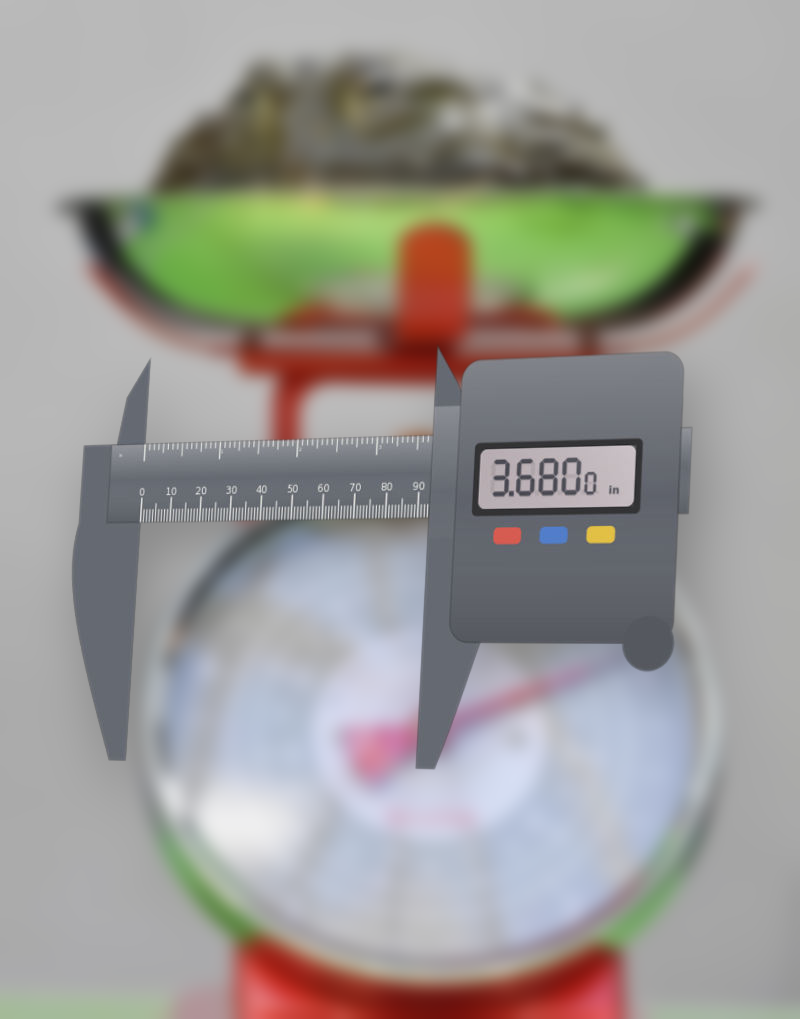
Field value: 3.6800 in
